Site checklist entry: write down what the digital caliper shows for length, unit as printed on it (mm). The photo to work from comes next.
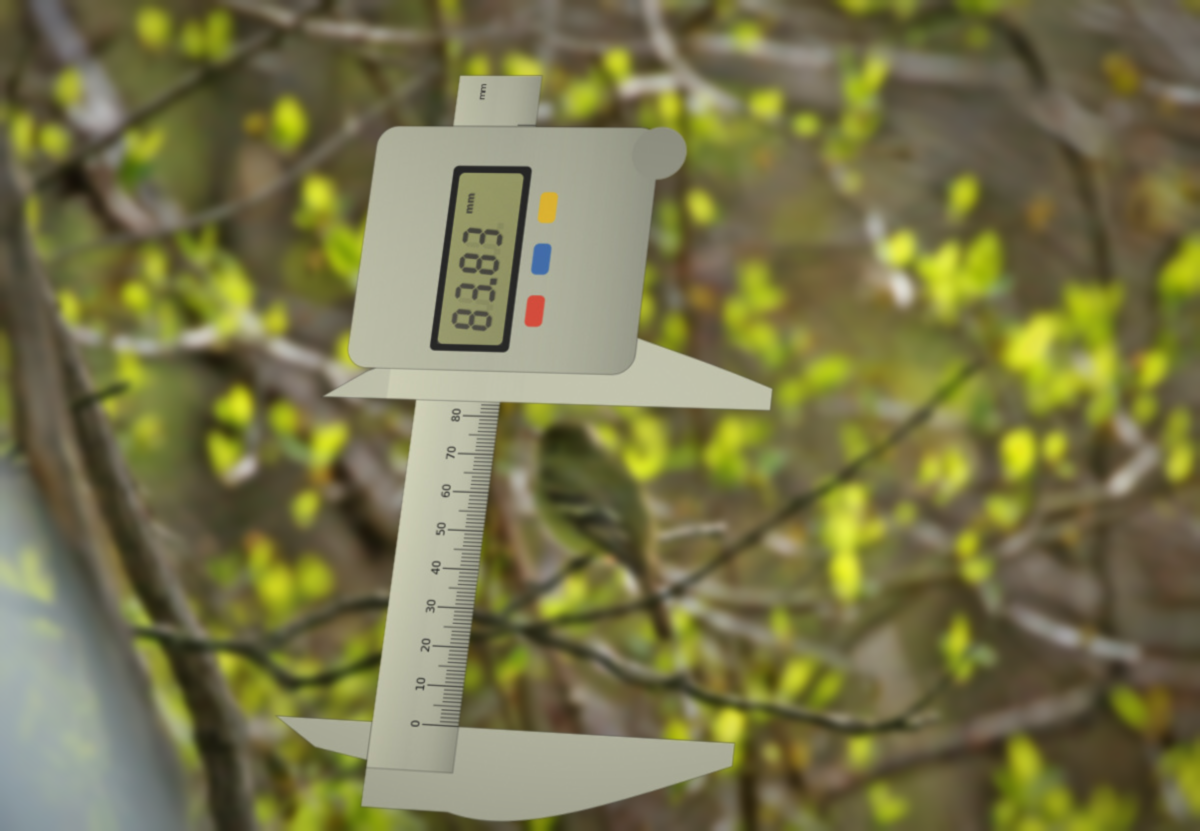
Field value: 83.83 mm
